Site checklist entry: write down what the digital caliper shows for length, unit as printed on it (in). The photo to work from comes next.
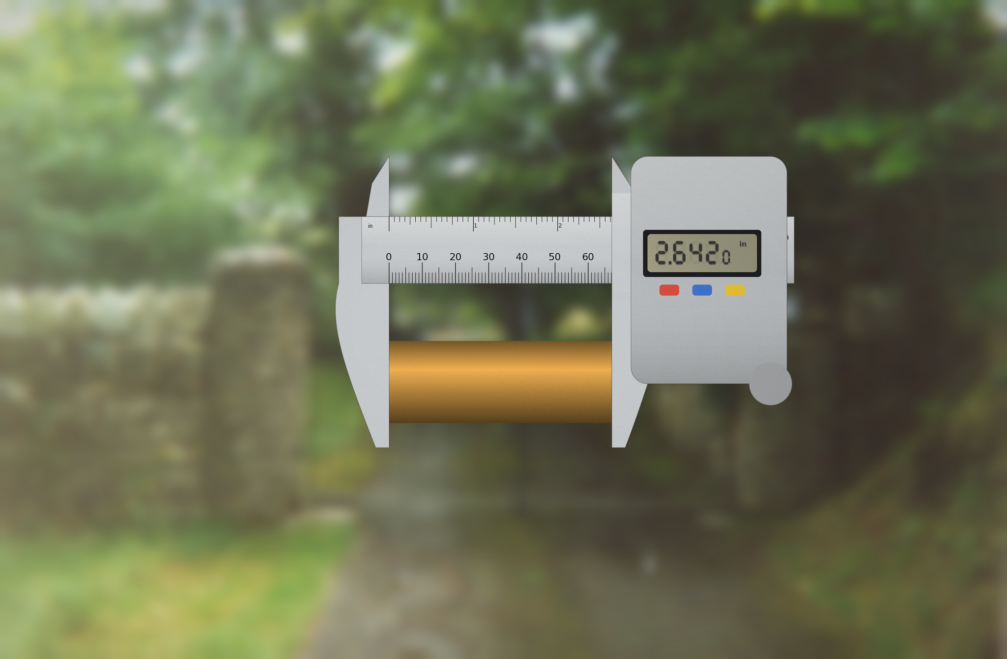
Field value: 2.6420 in
